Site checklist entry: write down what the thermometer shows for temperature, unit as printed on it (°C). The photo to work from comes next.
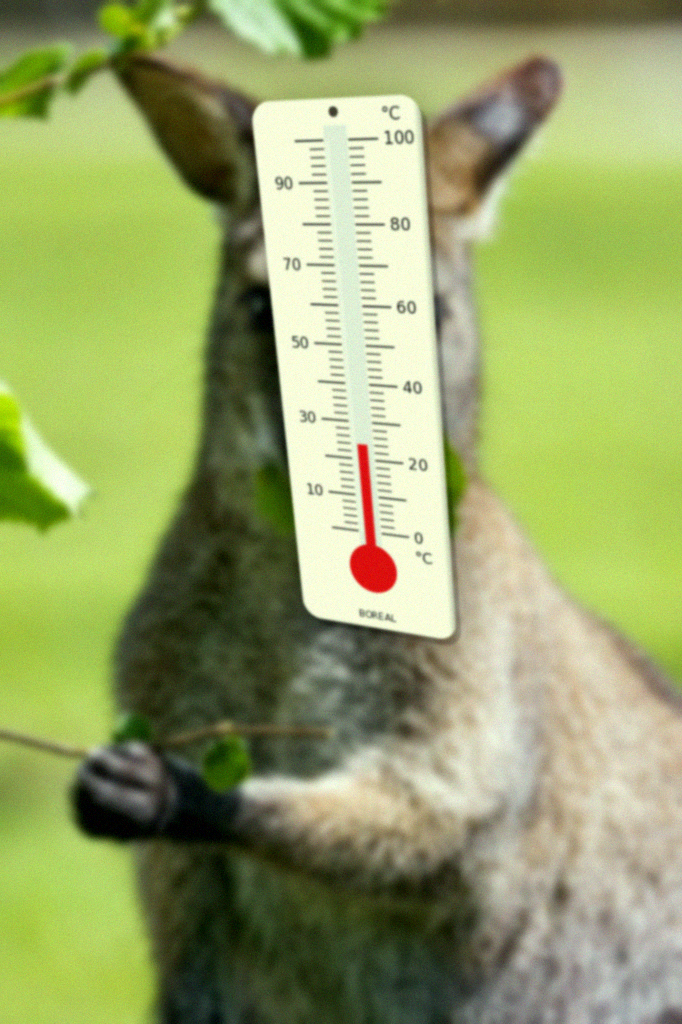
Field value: 24 °C
